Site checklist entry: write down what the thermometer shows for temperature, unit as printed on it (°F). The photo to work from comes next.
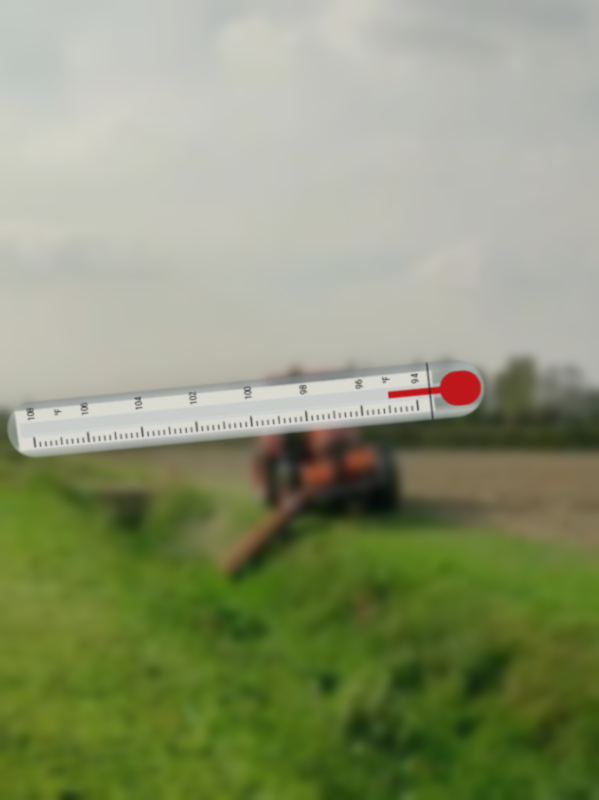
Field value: 95 °F
